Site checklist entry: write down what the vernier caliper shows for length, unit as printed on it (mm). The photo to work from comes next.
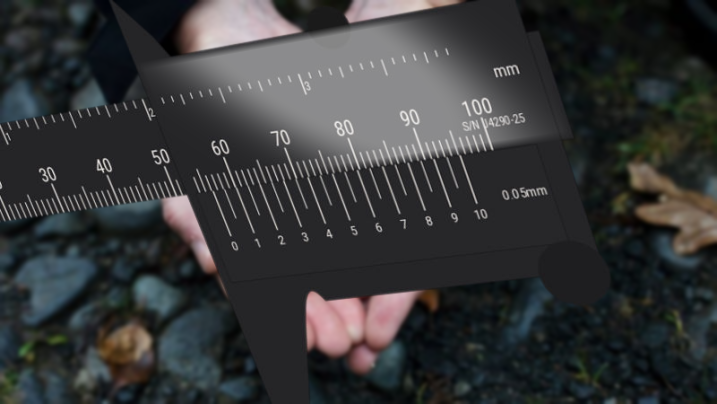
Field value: 56.2 mm
